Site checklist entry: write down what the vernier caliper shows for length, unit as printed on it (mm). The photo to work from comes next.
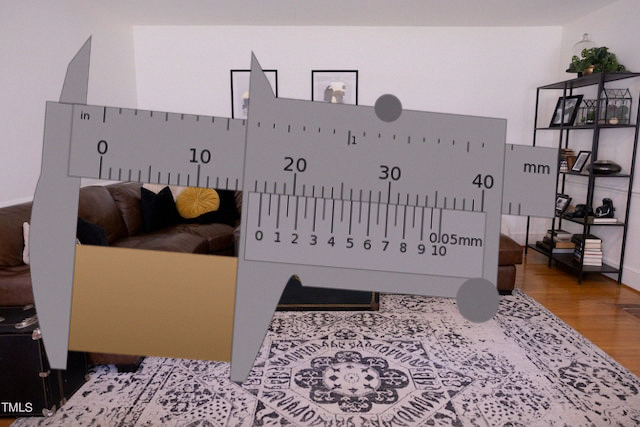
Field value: 16.6 mm
